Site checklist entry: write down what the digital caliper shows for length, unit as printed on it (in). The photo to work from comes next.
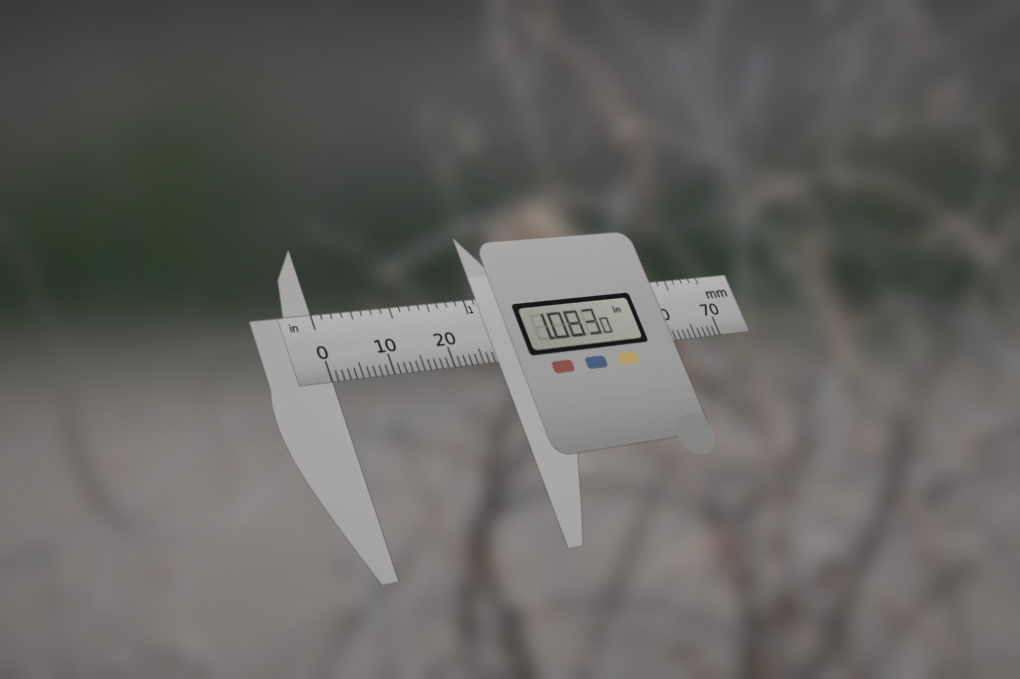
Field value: 1.0830 in
